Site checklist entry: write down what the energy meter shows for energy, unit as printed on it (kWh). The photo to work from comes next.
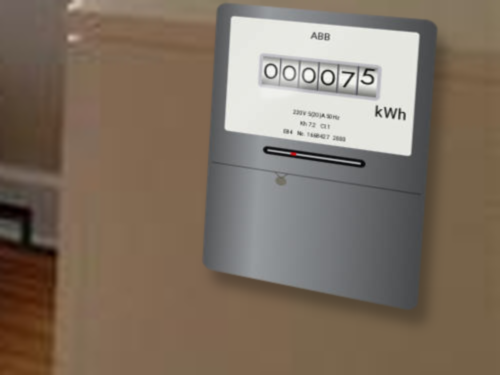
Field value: 75 kWh
